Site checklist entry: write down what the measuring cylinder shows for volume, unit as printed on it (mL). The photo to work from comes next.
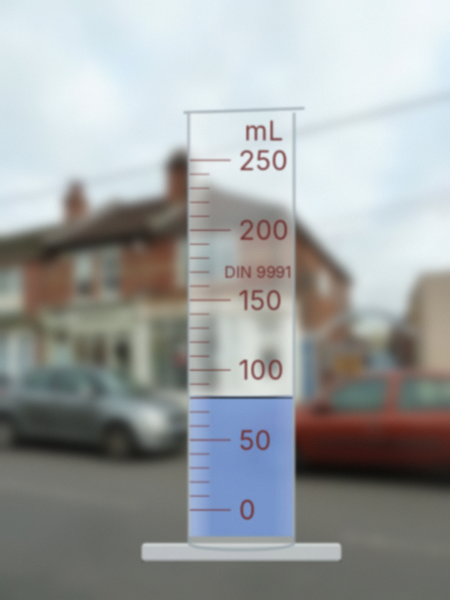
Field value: 80 mL
